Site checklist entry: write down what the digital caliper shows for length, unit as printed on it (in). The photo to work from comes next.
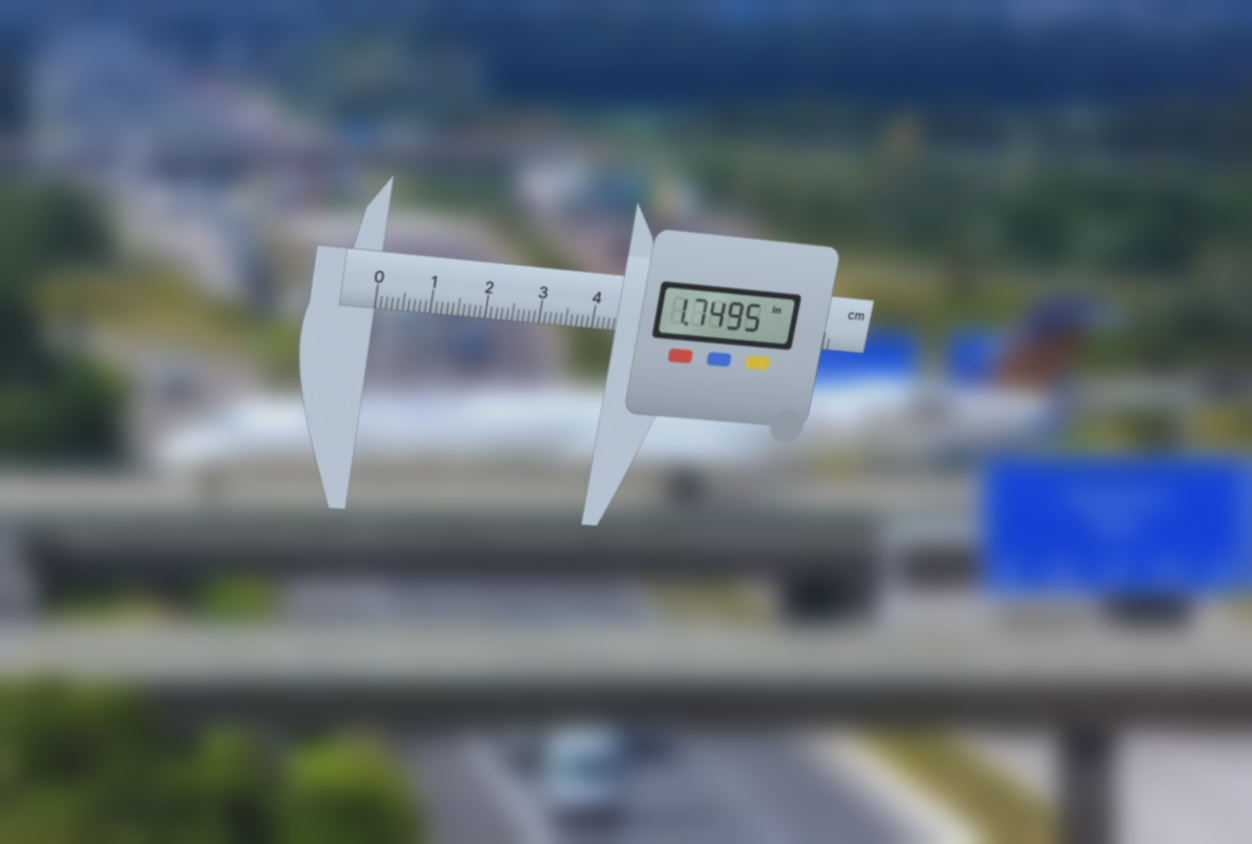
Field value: 1.7495 in
